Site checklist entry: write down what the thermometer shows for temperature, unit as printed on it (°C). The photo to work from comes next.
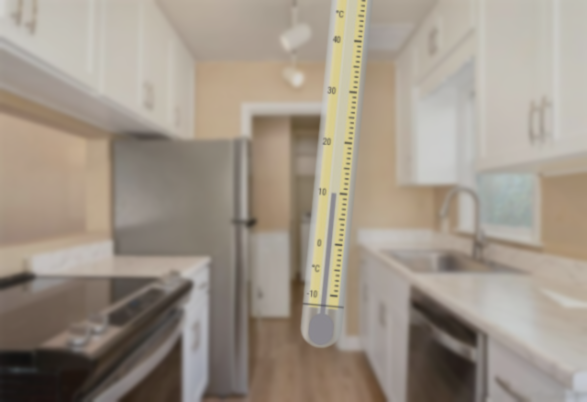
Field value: 10 °C
